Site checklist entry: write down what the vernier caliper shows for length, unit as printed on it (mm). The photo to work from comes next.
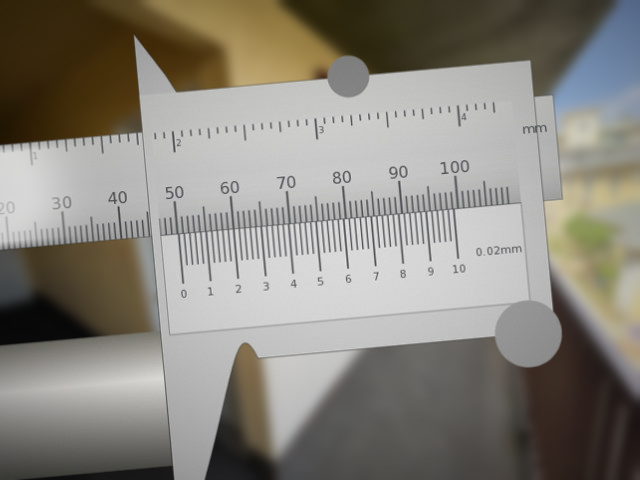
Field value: 50.2 mm
